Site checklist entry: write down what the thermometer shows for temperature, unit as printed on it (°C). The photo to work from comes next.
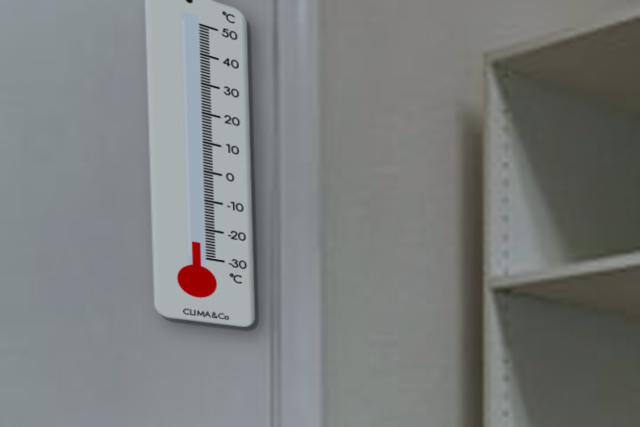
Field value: -25 °C
